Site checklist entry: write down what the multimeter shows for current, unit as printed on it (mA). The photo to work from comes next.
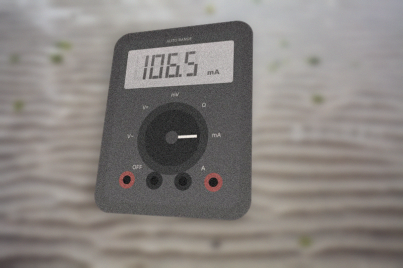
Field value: 106.5 mA
